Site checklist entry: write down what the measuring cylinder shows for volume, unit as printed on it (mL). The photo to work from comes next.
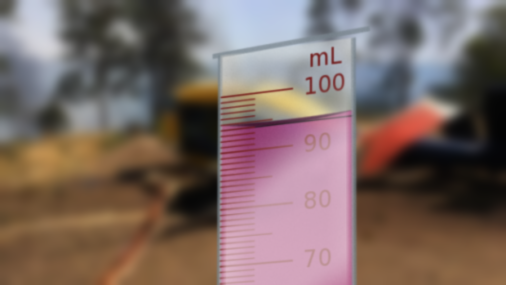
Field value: 94 mL
